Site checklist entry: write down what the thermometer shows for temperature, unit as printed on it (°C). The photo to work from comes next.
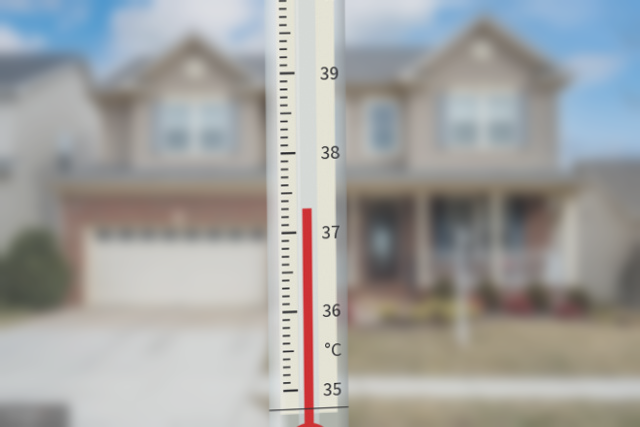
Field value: 37.3 °C
